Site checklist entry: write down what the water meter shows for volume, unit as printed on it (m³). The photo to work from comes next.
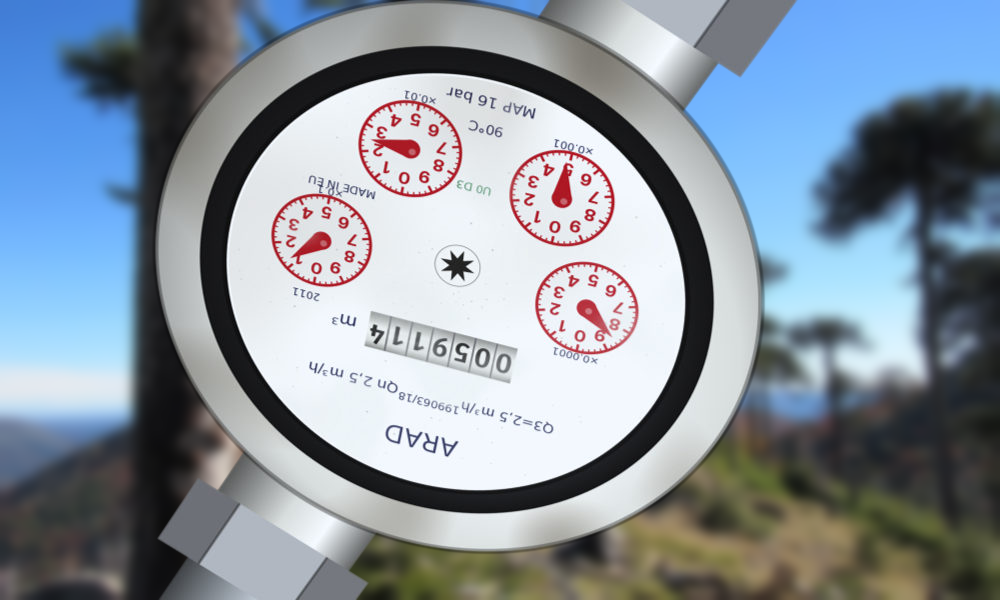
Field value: 59114.1248 m³
